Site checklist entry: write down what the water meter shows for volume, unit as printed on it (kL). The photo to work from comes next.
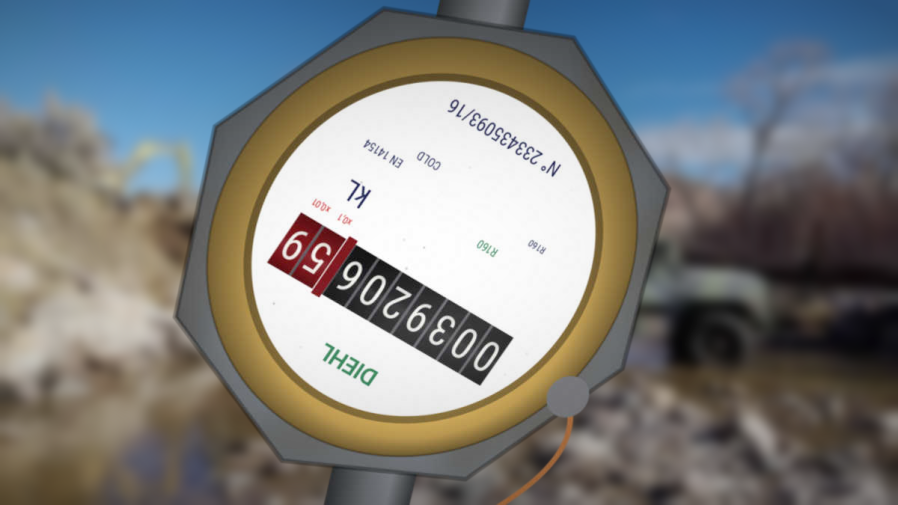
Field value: 39206.59 kL
